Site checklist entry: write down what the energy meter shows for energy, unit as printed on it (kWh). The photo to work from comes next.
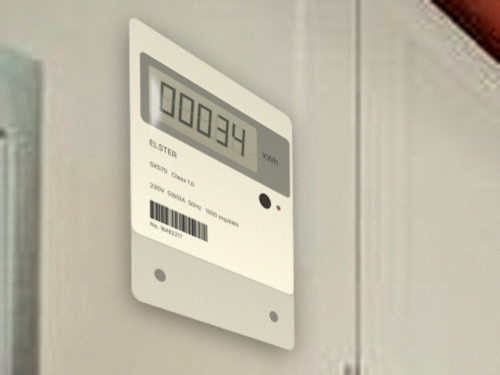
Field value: 34 kWh
